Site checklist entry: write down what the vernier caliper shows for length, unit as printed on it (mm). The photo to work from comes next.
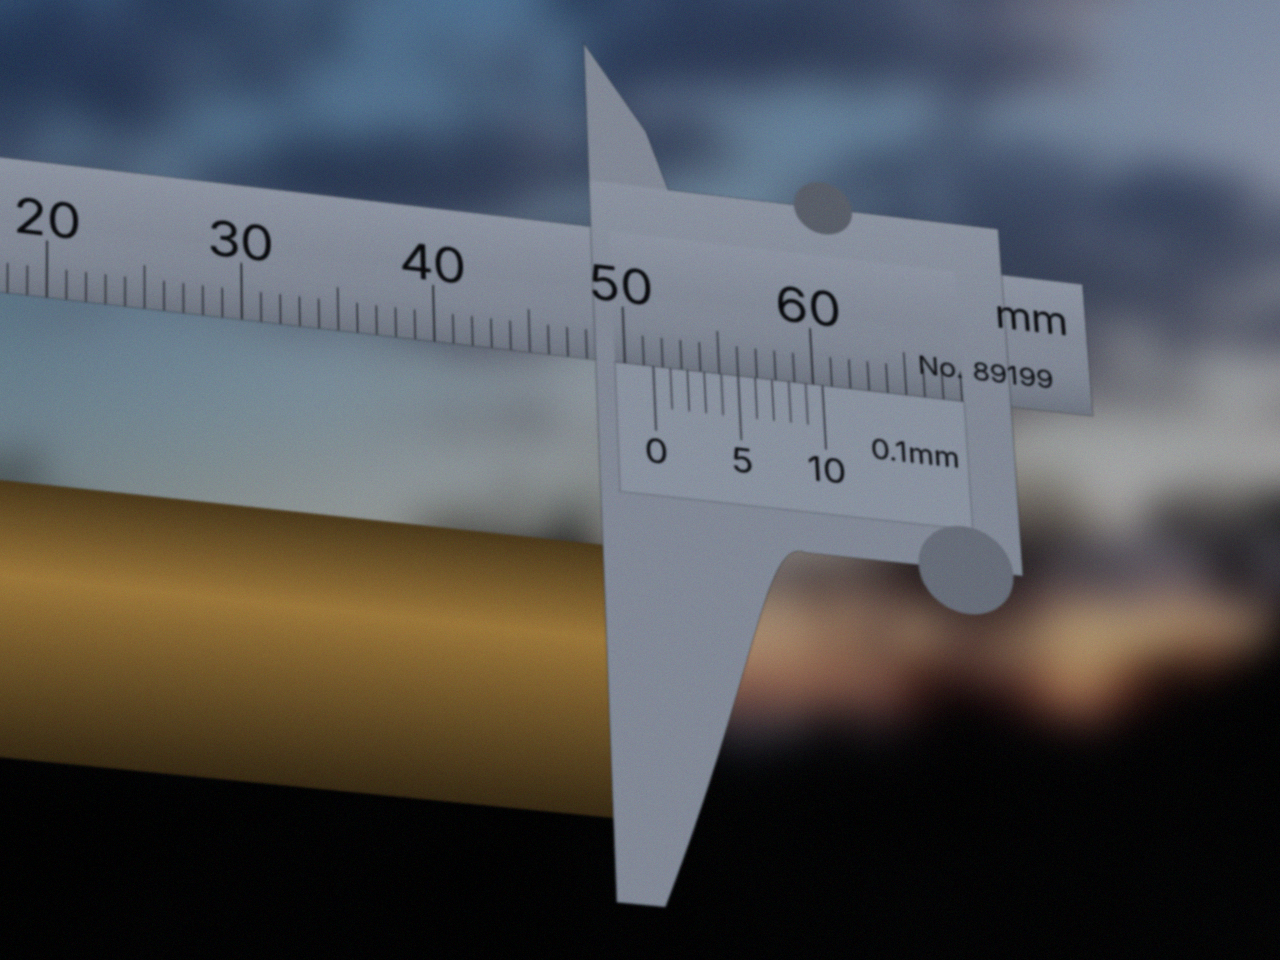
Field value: 51.5 mm
